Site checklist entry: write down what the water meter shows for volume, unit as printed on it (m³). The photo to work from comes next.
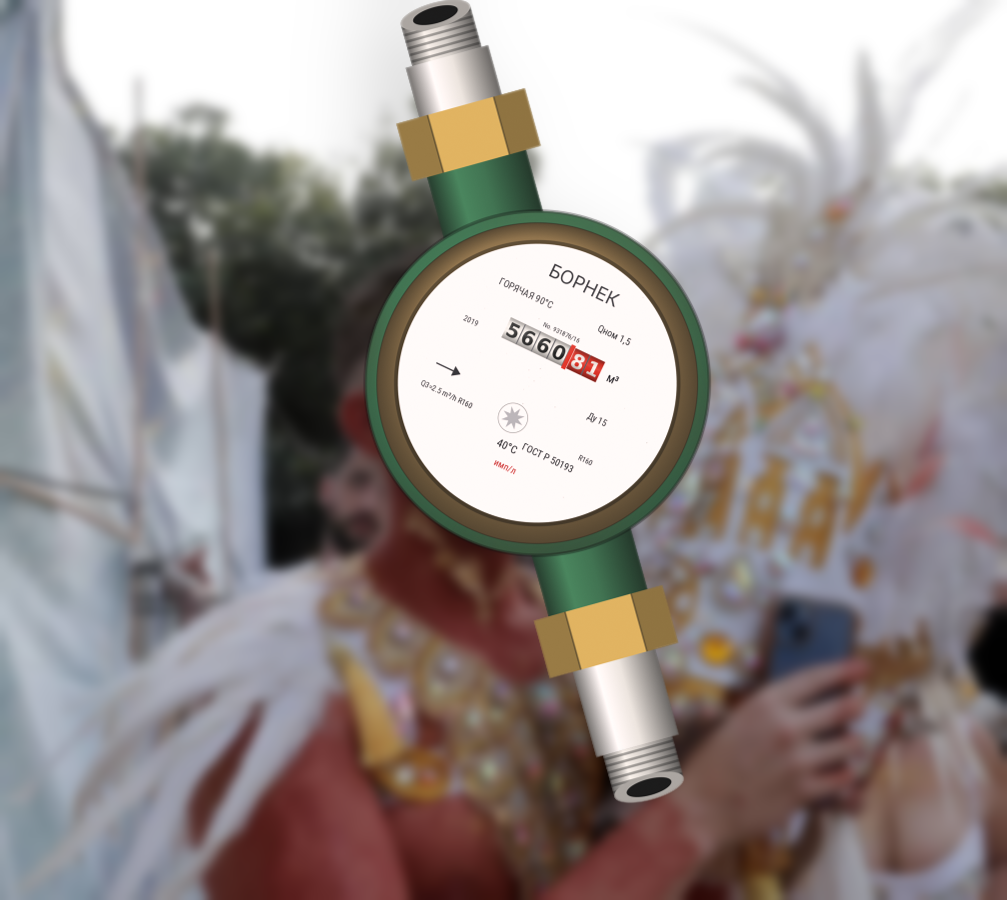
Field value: 5660.81 m³
